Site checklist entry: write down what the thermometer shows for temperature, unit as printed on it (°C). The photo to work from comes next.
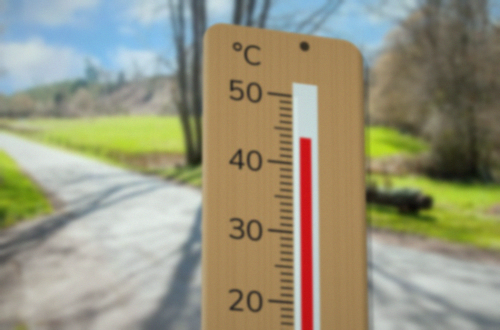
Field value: 44 °C
